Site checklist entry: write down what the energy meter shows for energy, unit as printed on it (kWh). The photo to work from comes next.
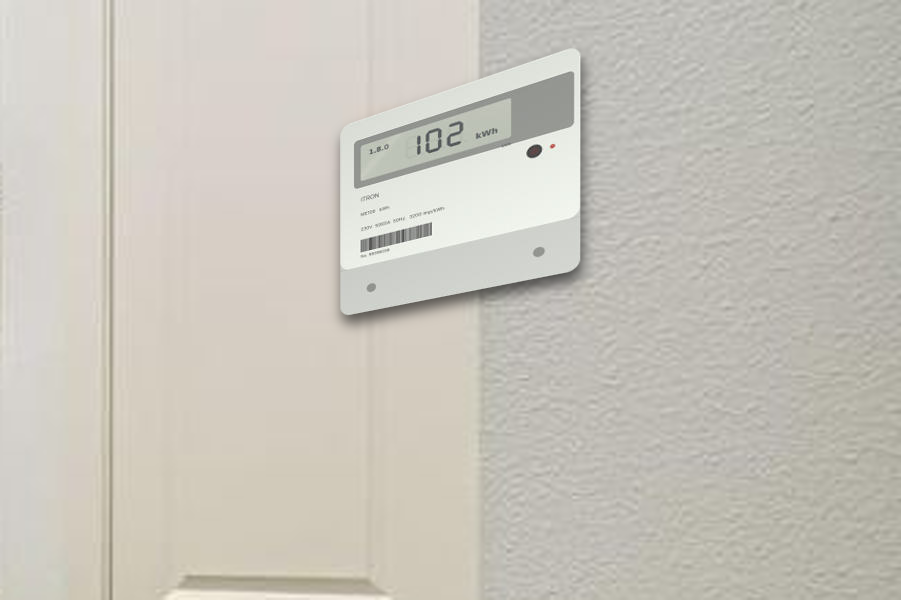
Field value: 102 kWh
